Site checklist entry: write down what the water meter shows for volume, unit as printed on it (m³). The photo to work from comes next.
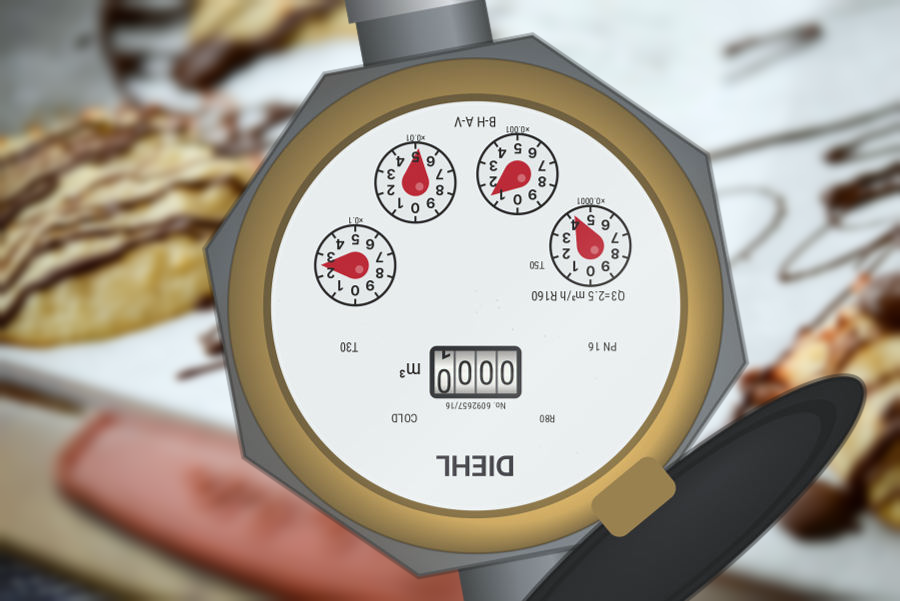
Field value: 0.2514 m³
